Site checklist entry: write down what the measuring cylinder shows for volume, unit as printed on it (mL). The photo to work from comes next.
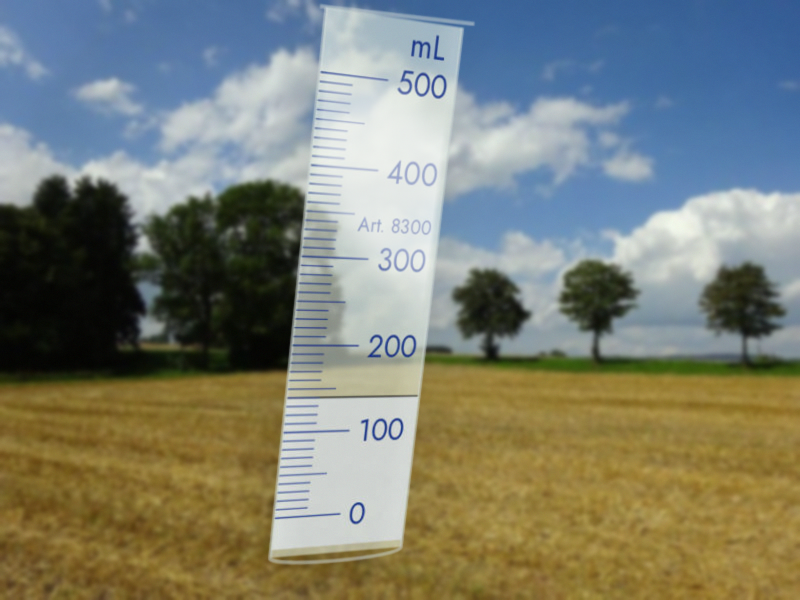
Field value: 140 mL
